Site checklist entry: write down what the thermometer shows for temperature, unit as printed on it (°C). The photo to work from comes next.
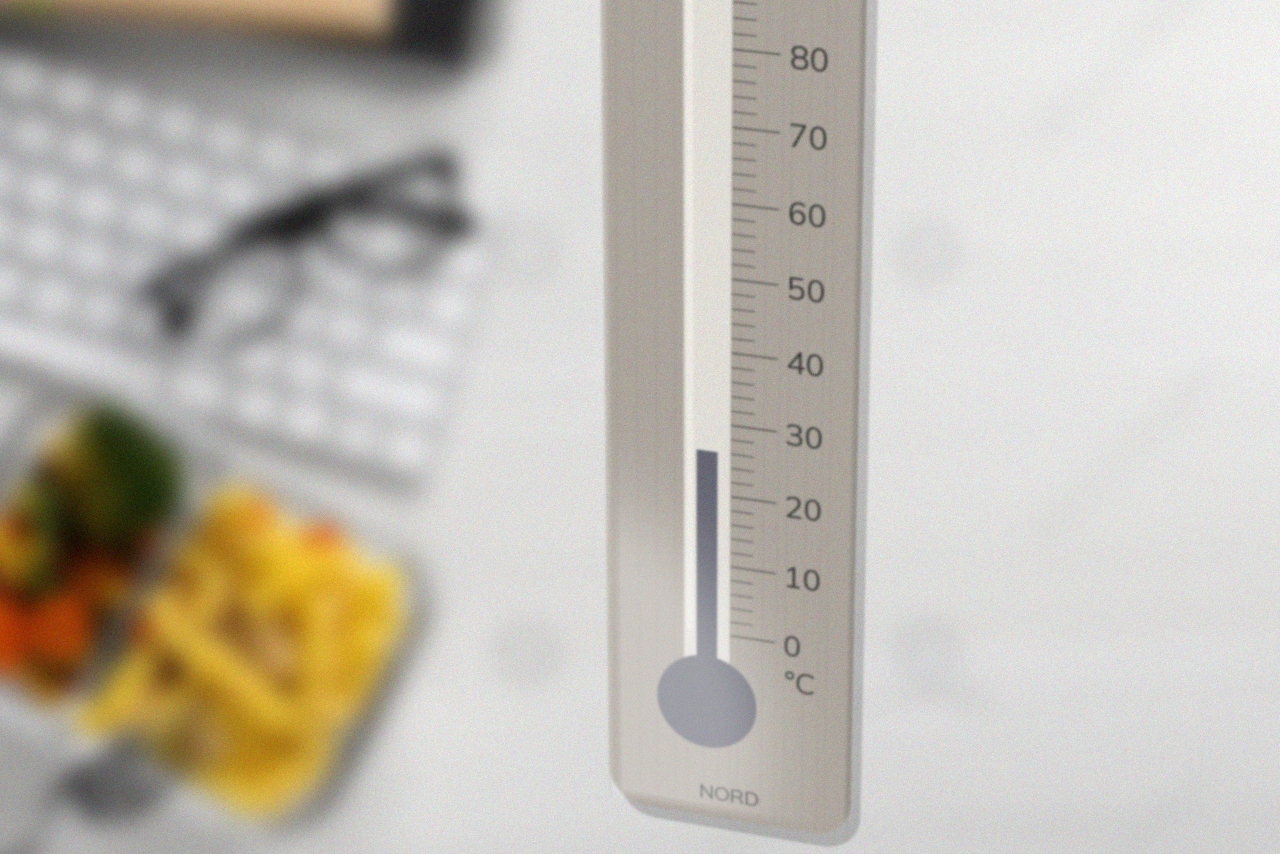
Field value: 26 °C
